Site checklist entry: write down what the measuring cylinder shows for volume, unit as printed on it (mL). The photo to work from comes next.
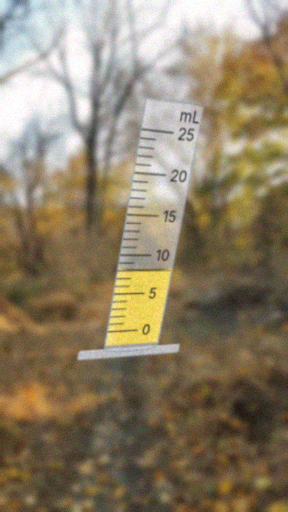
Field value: 8 mL
